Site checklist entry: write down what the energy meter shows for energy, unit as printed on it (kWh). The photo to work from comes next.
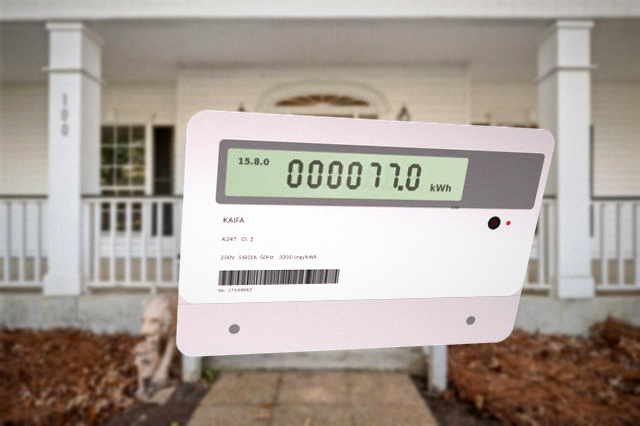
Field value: 77.0 kWh
